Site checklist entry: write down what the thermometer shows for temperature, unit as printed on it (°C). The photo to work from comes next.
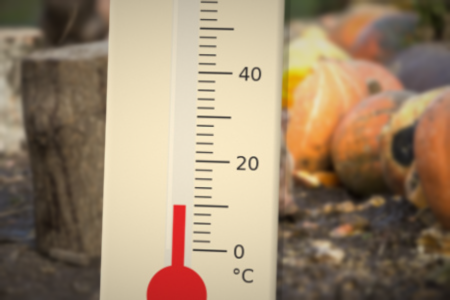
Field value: 10 °C
